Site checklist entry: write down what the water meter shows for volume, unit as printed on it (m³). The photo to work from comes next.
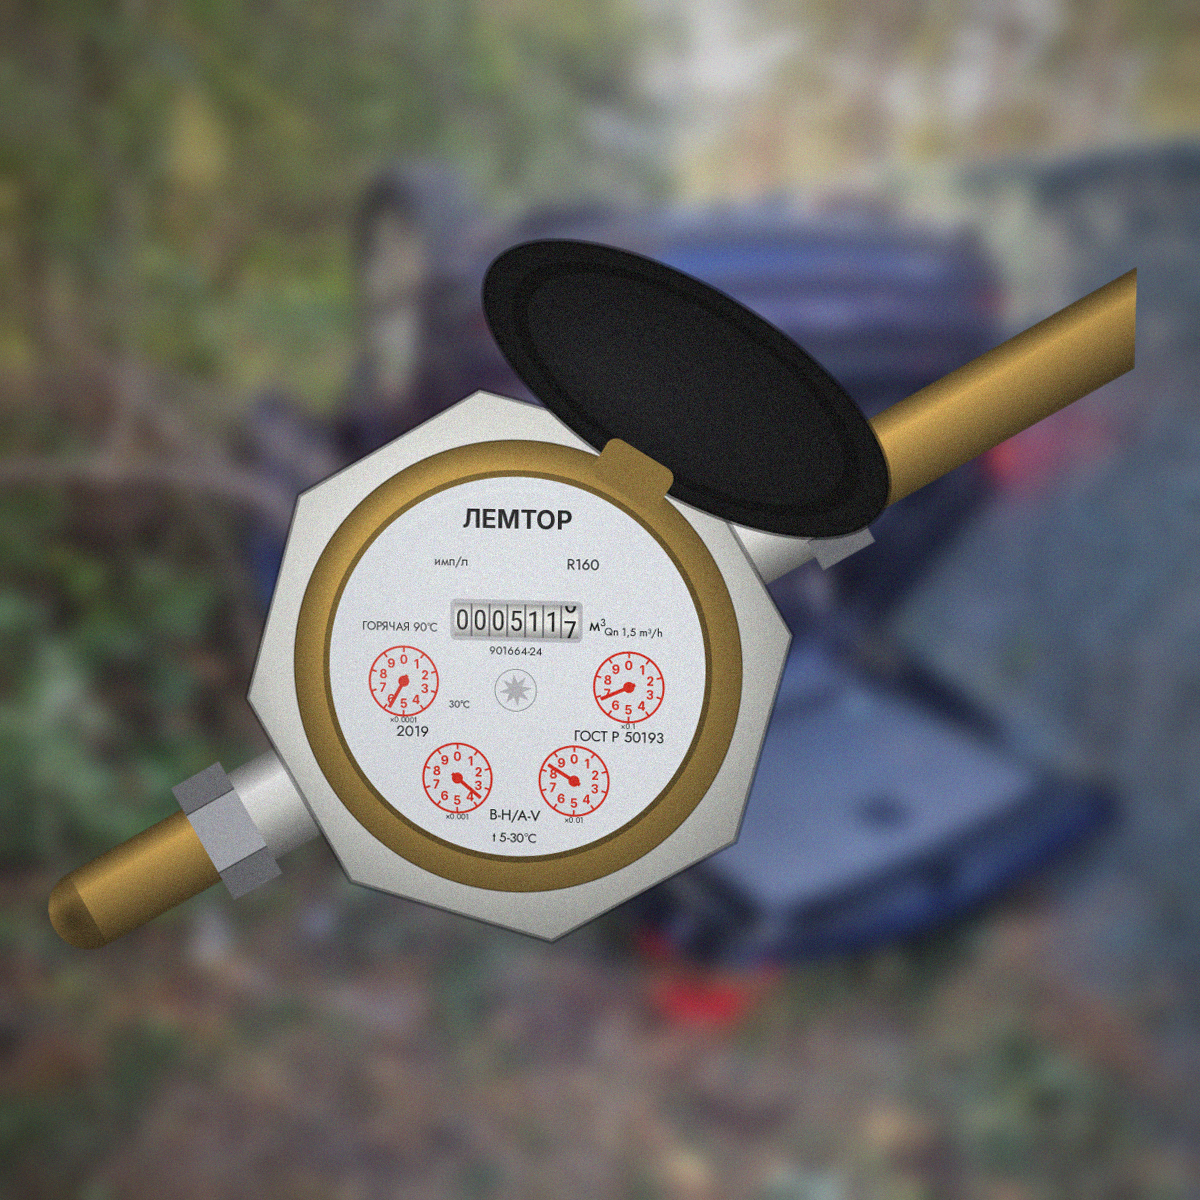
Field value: 5116.6835 m³
